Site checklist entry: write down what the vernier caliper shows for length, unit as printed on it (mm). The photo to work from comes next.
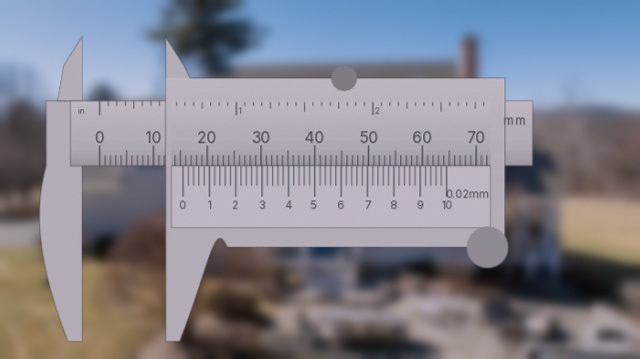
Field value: 15.5 mm
